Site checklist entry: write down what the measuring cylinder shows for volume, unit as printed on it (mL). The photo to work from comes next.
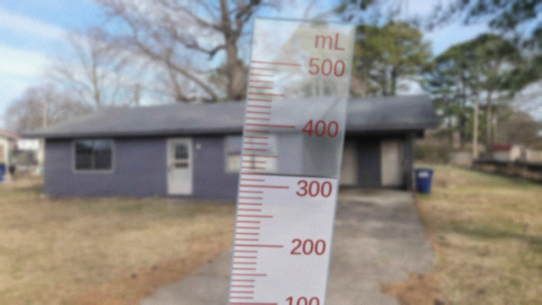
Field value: 320 mL
